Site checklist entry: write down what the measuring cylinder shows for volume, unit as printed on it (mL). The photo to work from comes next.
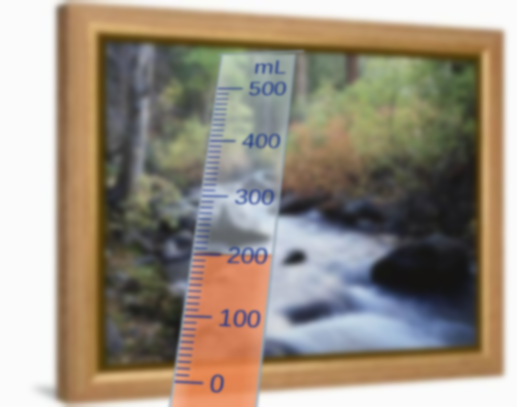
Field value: 200 mL
